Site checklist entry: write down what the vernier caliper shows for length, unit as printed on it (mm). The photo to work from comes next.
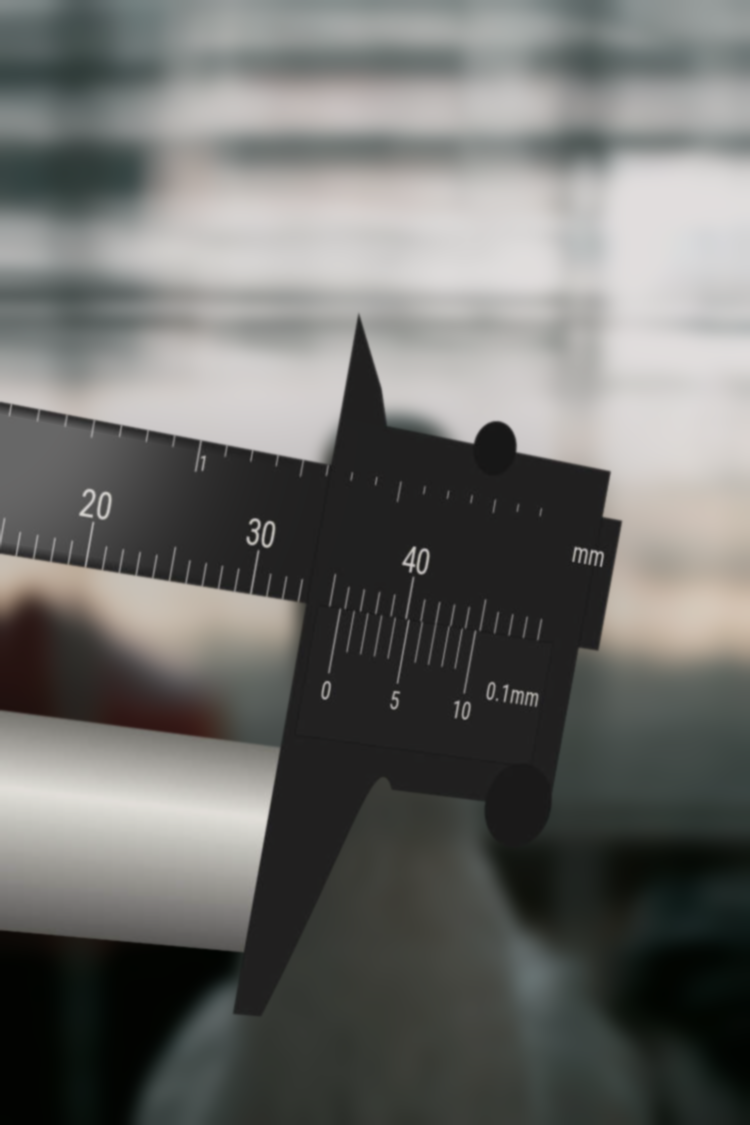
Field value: 35.7 mm
